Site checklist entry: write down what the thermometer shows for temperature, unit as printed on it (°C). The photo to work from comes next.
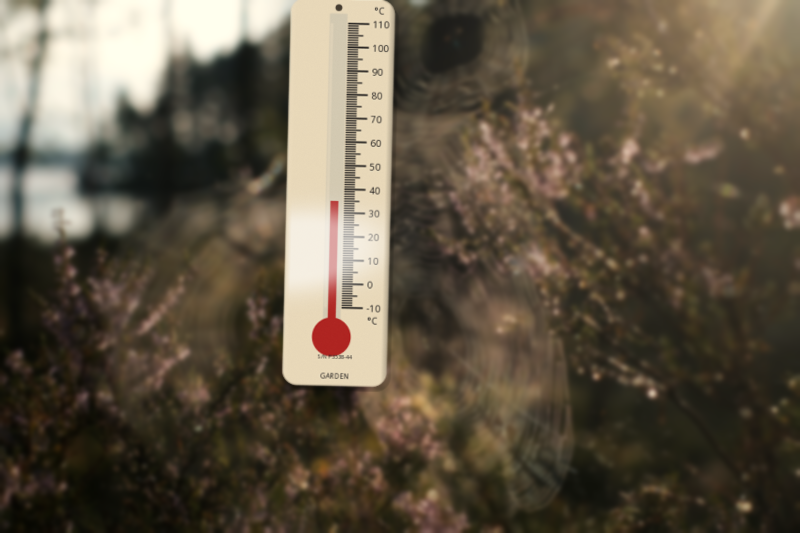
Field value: 35 °C
